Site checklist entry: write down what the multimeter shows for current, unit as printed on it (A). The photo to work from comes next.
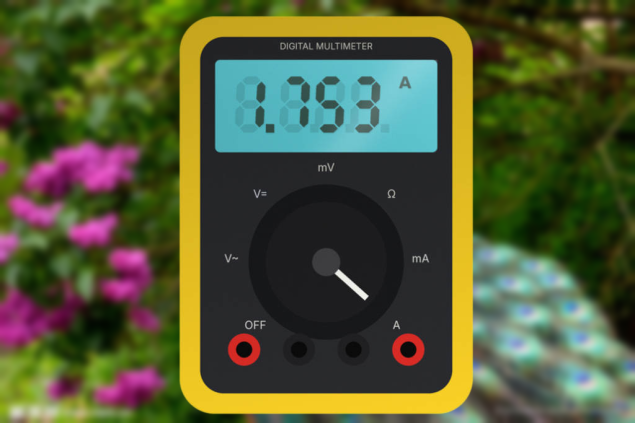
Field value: 1.753 A
